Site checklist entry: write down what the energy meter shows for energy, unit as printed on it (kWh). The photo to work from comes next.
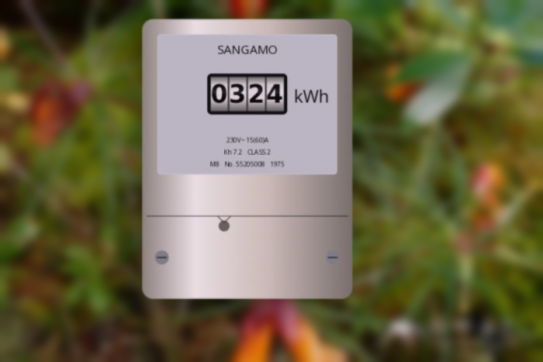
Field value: 324 kWh
